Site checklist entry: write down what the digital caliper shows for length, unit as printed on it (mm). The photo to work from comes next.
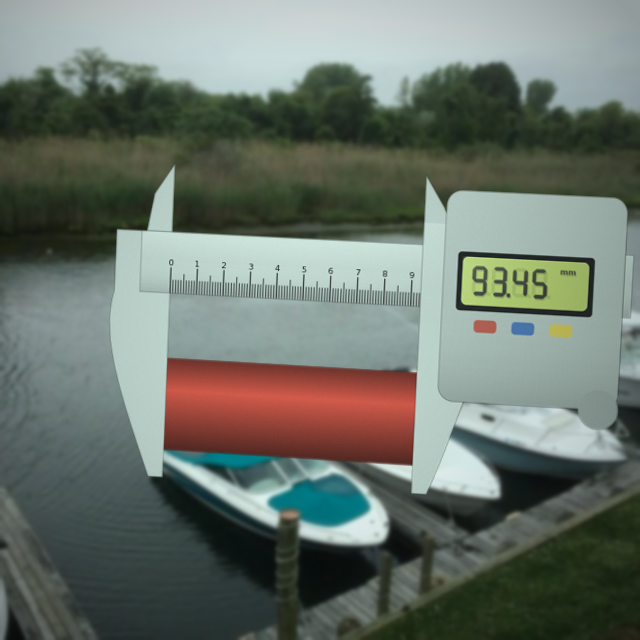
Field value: 93.45 mm
